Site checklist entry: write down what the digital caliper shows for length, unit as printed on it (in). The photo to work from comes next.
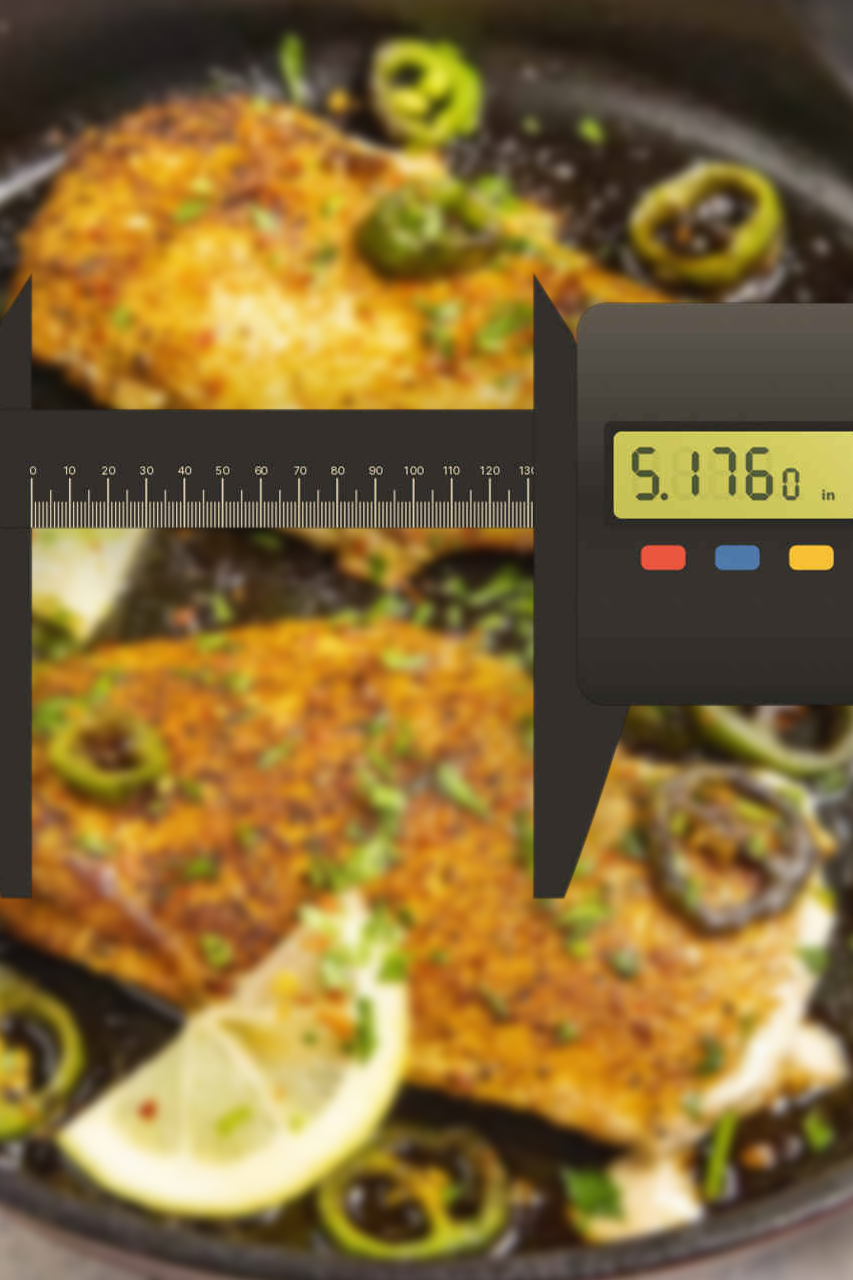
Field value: 5.1760 in
